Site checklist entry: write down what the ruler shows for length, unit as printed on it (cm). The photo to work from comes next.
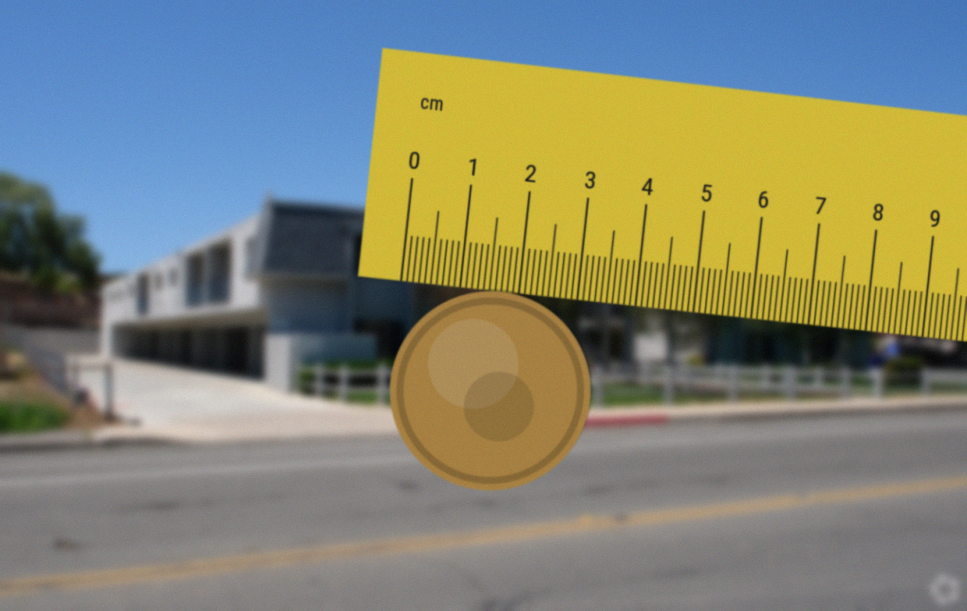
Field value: 3.4 cm
